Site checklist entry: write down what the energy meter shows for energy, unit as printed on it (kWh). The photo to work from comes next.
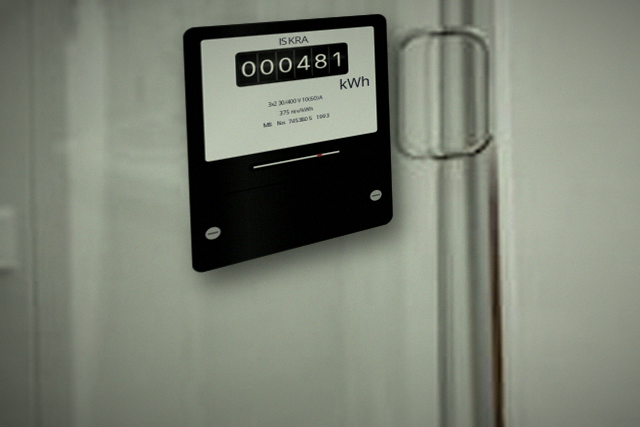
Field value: 481 kWh
